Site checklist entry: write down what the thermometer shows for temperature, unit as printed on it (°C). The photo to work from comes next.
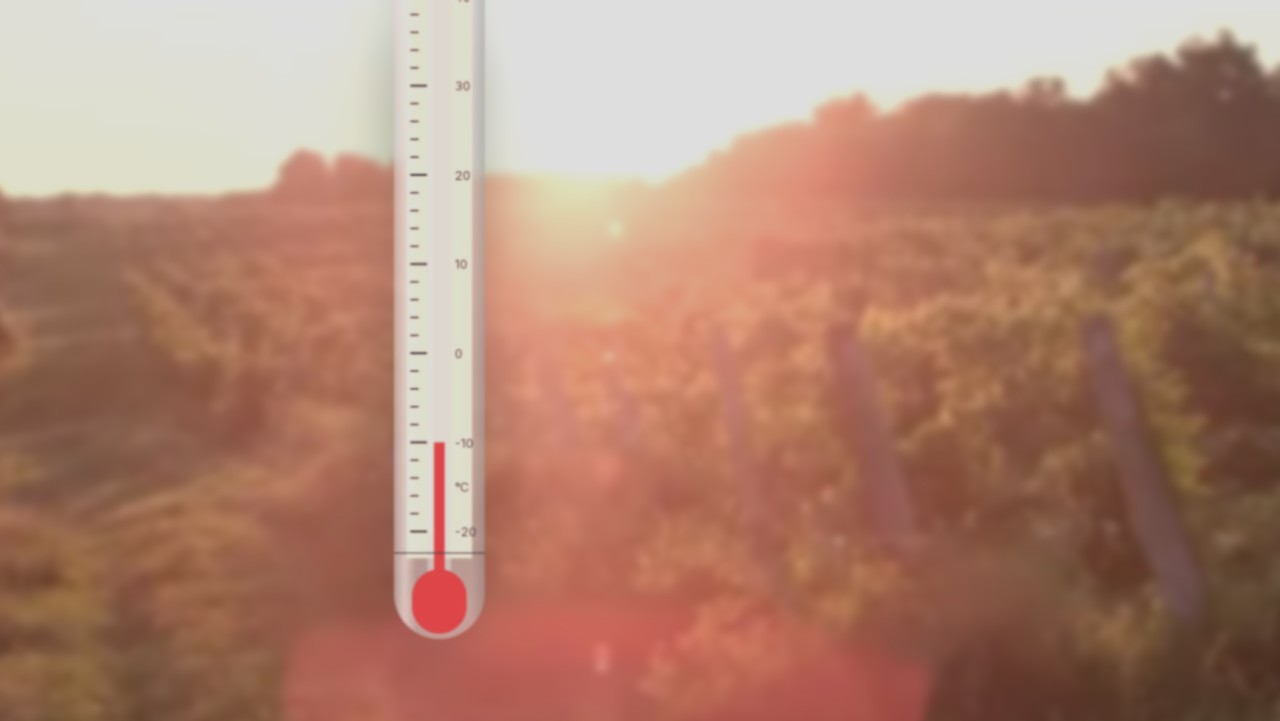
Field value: -10 °C
